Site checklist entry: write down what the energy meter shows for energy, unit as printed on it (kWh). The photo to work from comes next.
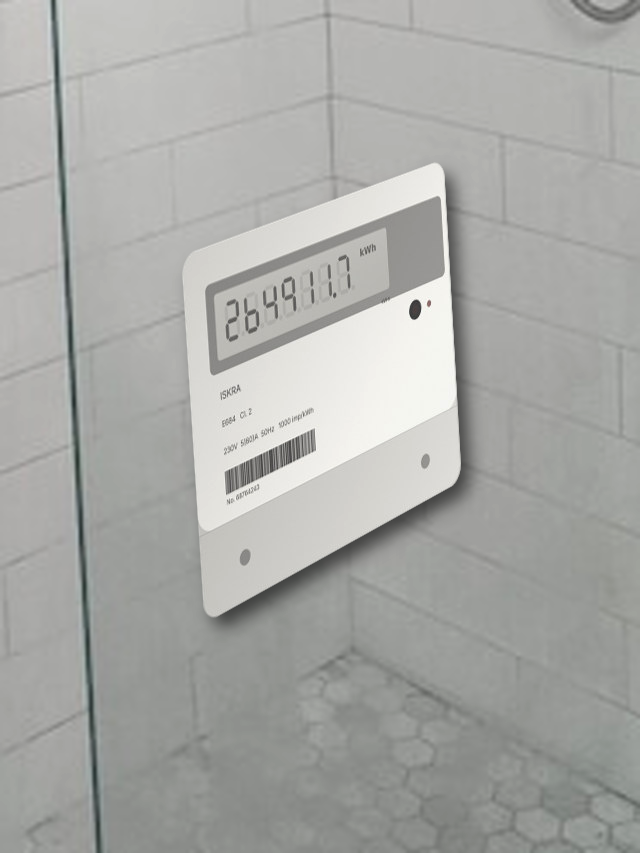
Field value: 264911.7 kWh
